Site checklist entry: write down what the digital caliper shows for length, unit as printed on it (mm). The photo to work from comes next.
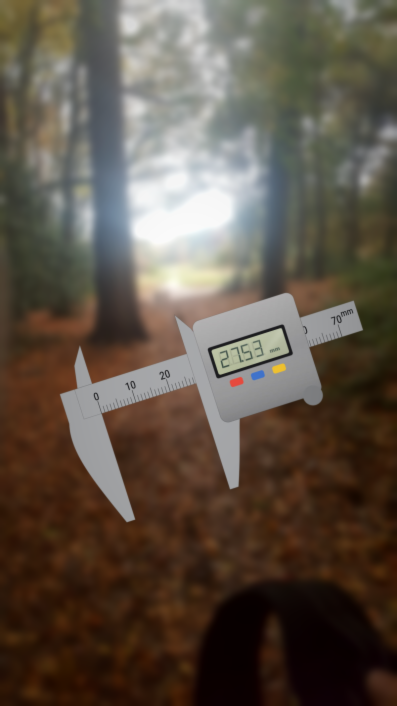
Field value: 27.53 mm
